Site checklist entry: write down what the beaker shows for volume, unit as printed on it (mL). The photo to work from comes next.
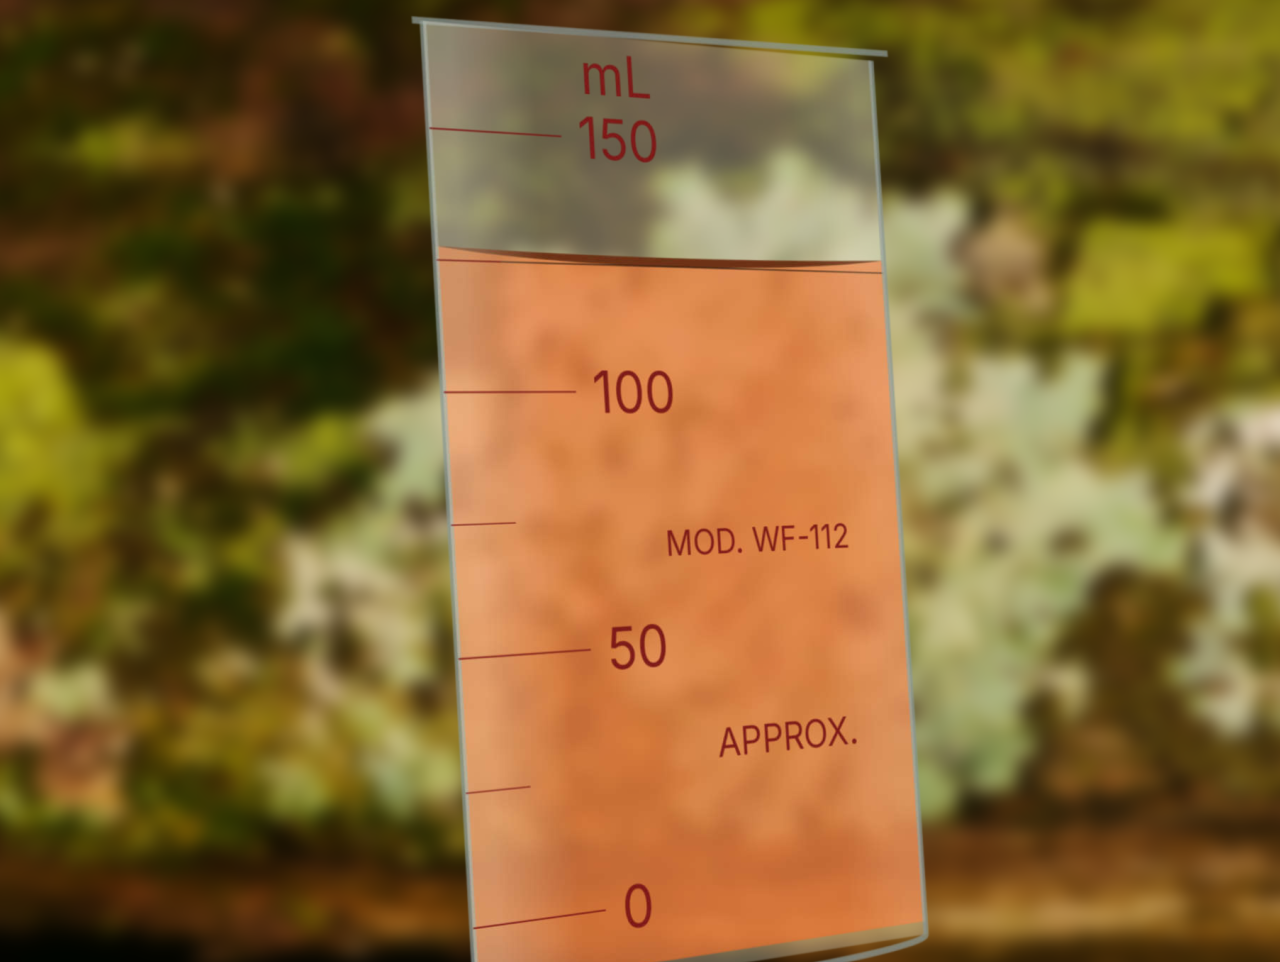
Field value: 125 mL
